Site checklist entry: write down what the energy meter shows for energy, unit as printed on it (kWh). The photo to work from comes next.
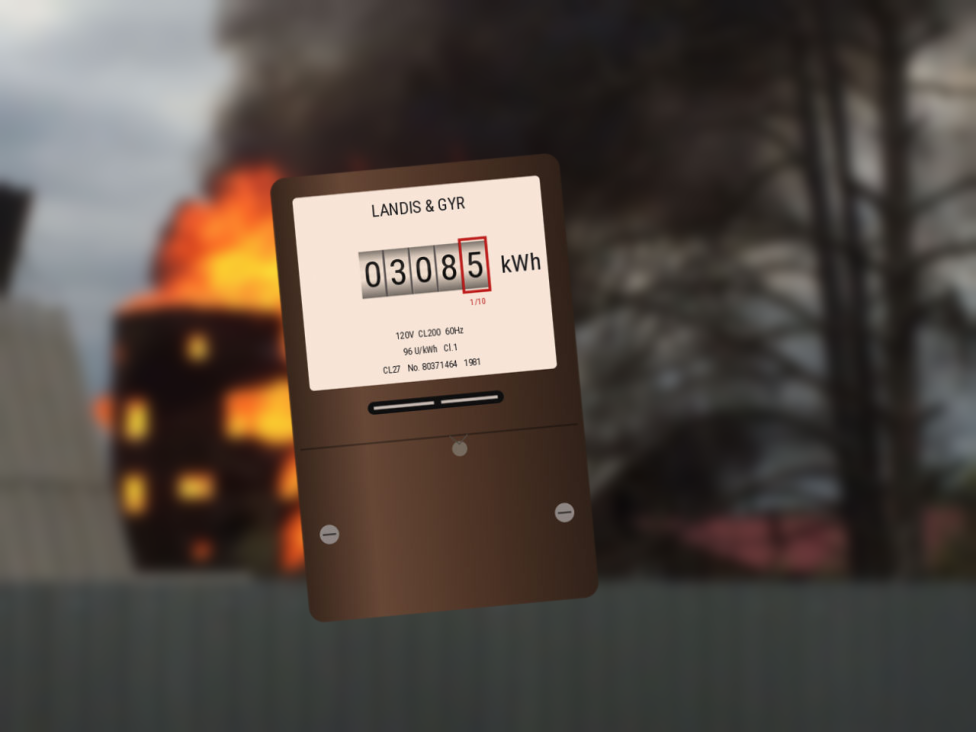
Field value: 308.5 kWh
